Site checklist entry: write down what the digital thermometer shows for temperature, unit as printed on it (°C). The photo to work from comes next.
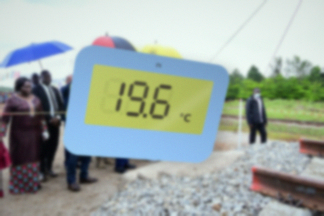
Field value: 19.6 °C
